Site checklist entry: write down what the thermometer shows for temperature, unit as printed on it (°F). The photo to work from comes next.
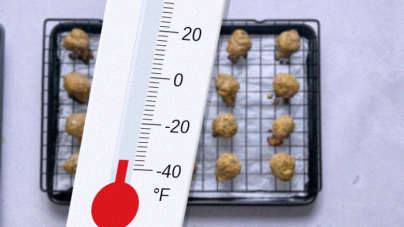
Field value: -36 °F
